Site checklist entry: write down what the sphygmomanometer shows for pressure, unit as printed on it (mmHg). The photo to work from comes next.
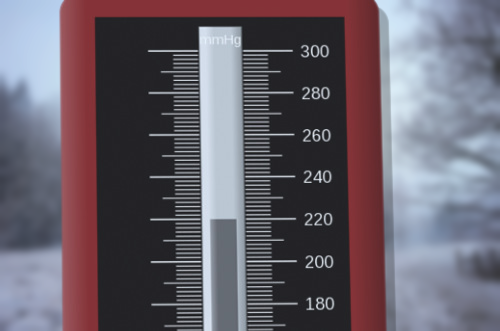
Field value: 220 mmHg
